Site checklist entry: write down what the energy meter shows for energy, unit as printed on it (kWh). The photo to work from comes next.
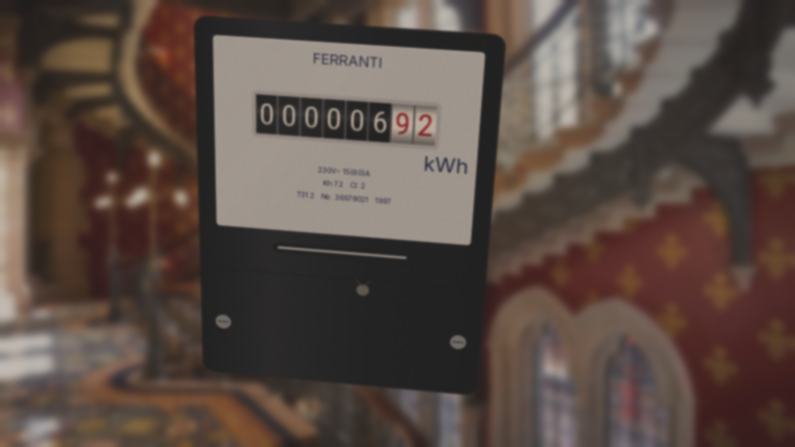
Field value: 6.92 kWh
